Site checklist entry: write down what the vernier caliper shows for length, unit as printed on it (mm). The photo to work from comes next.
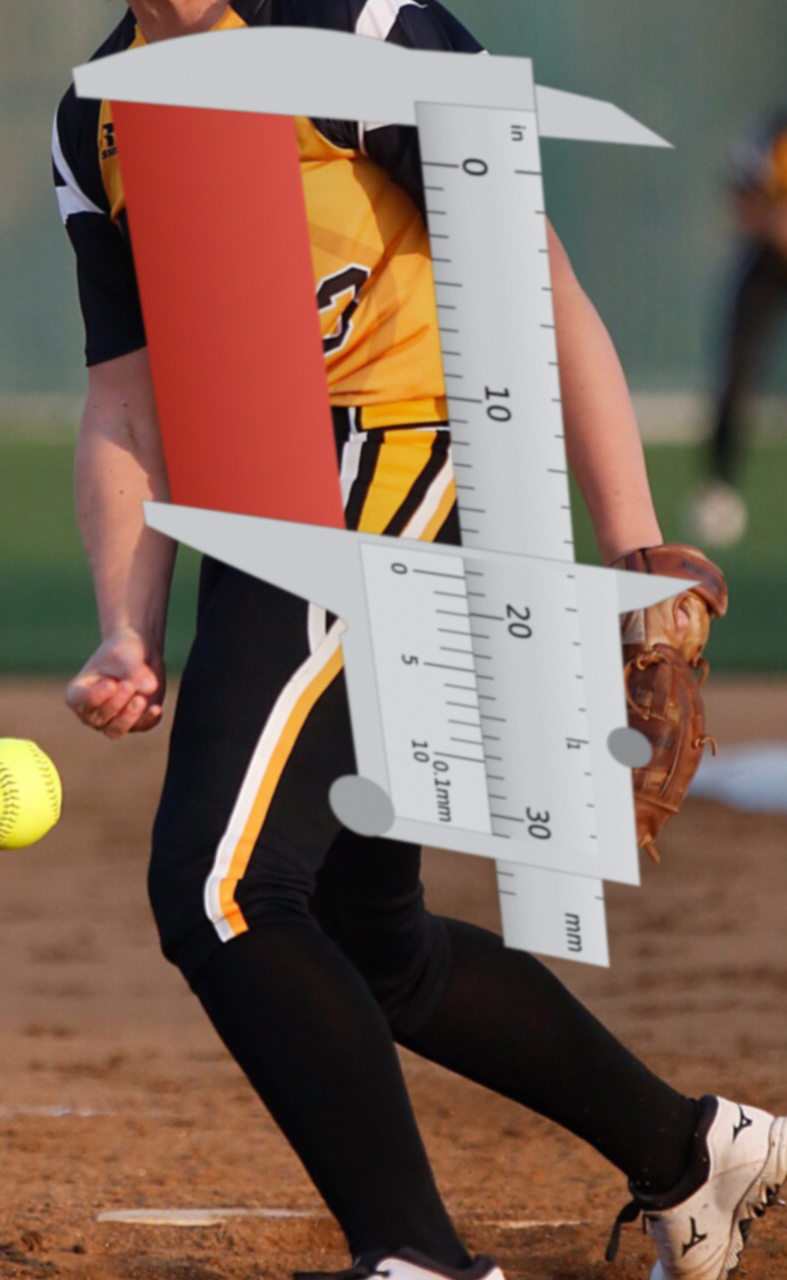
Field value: 18.3 mm
